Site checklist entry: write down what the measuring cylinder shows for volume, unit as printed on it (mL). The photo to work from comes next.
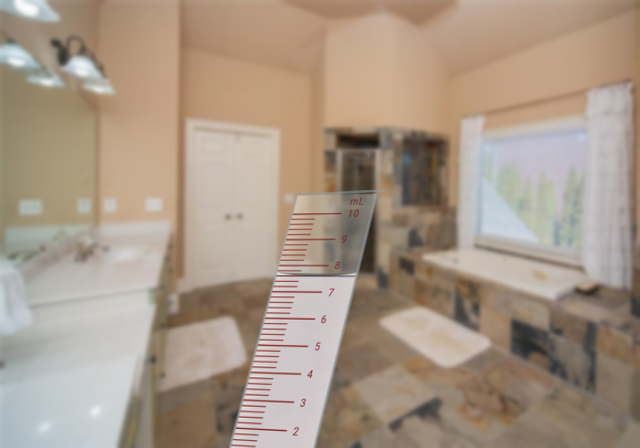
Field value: 7.6 mL
